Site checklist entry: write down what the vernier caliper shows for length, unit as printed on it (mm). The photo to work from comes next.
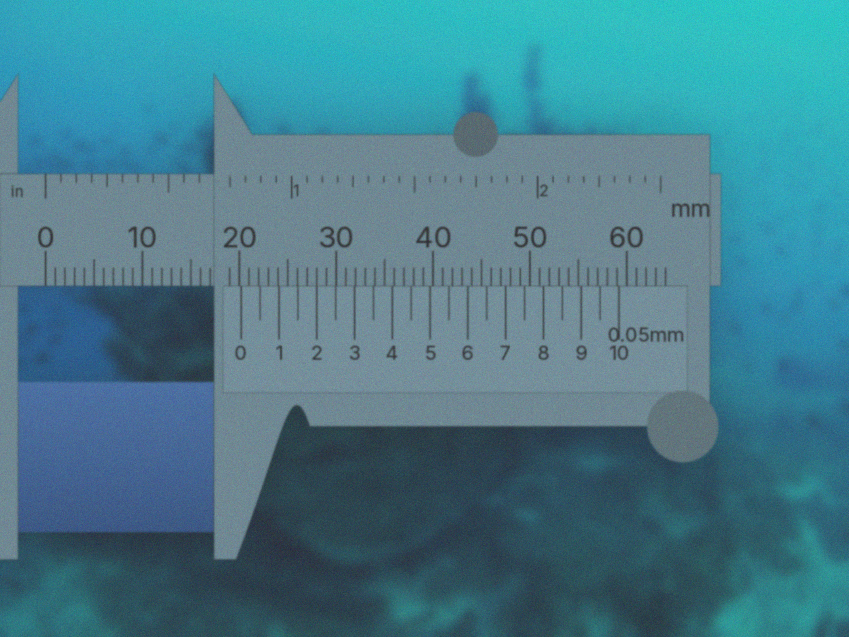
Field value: 20.2 mm
